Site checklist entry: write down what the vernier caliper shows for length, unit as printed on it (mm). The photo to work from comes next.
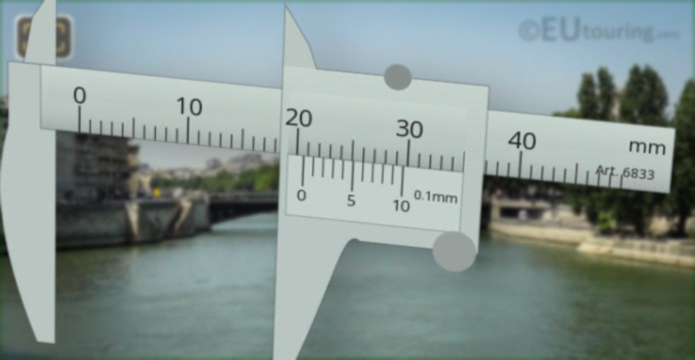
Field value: 20.6 mm
